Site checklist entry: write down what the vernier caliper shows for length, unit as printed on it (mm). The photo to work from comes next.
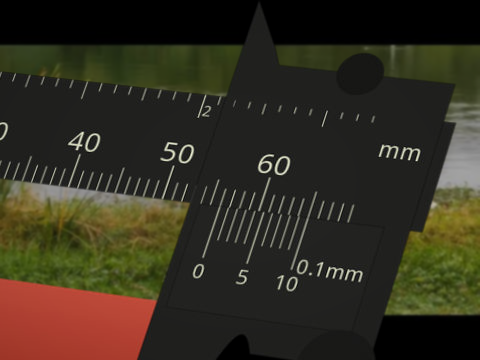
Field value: 56.0 mm
